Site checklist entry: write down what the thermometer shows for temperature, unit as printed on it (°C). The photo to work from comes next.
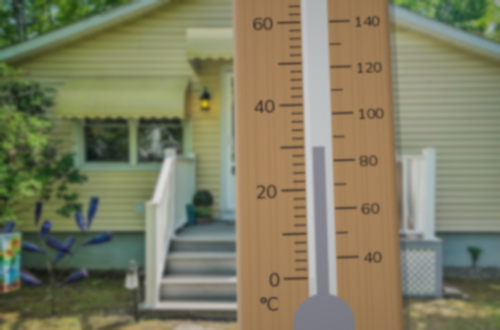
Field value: 30 °C
